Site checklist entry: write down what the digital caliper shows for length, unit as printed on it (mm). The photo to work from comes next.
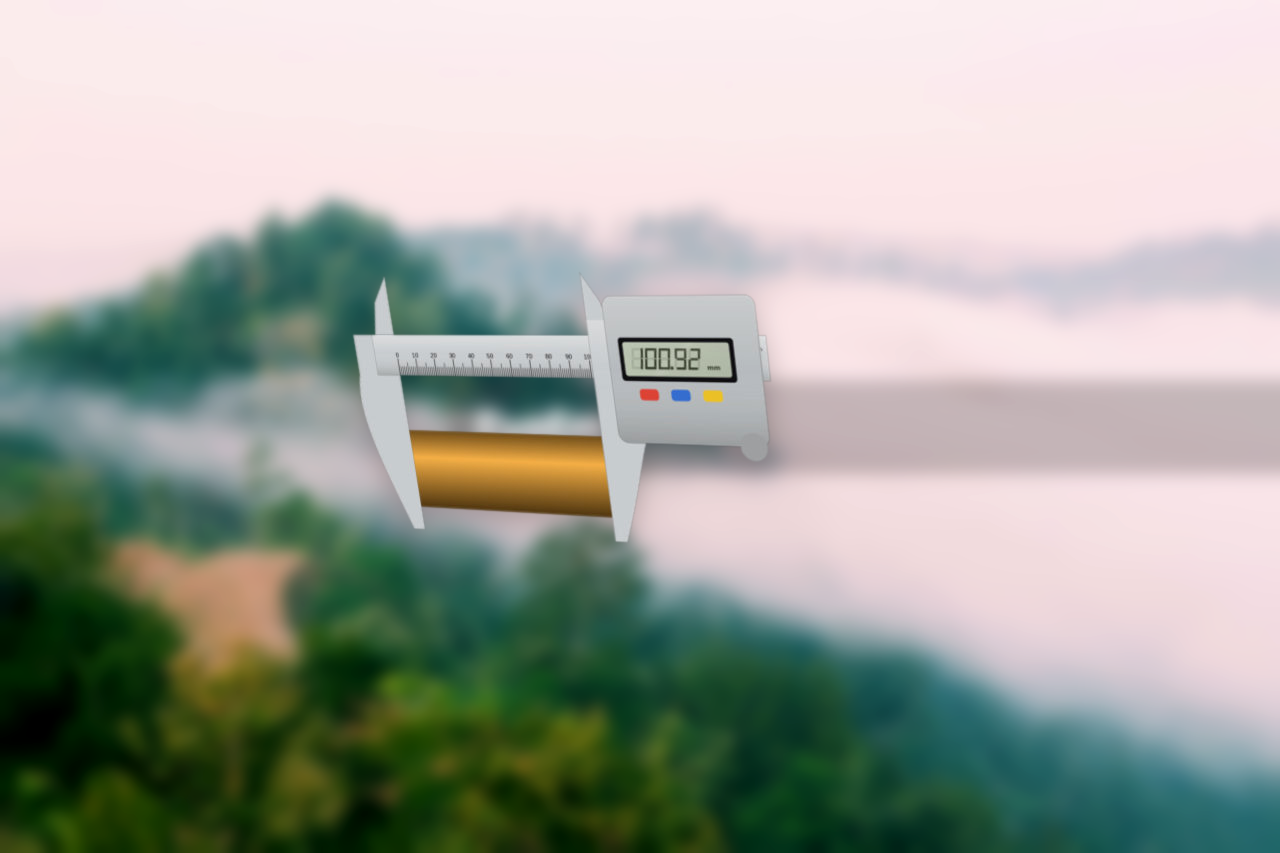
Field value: 100.92 mm
